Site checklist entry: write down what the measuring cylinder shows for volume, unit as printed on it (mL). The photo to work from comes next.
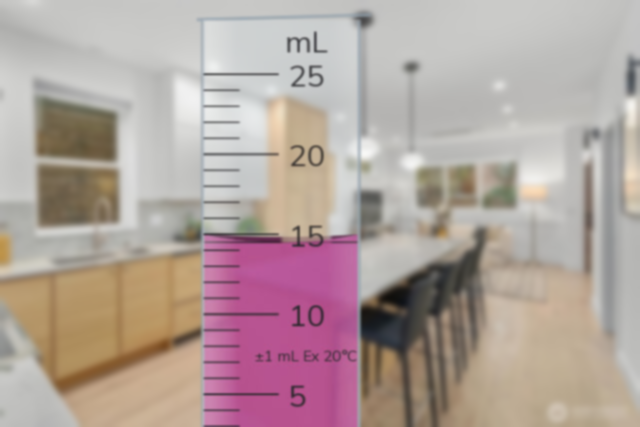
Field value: 14.5 mL
